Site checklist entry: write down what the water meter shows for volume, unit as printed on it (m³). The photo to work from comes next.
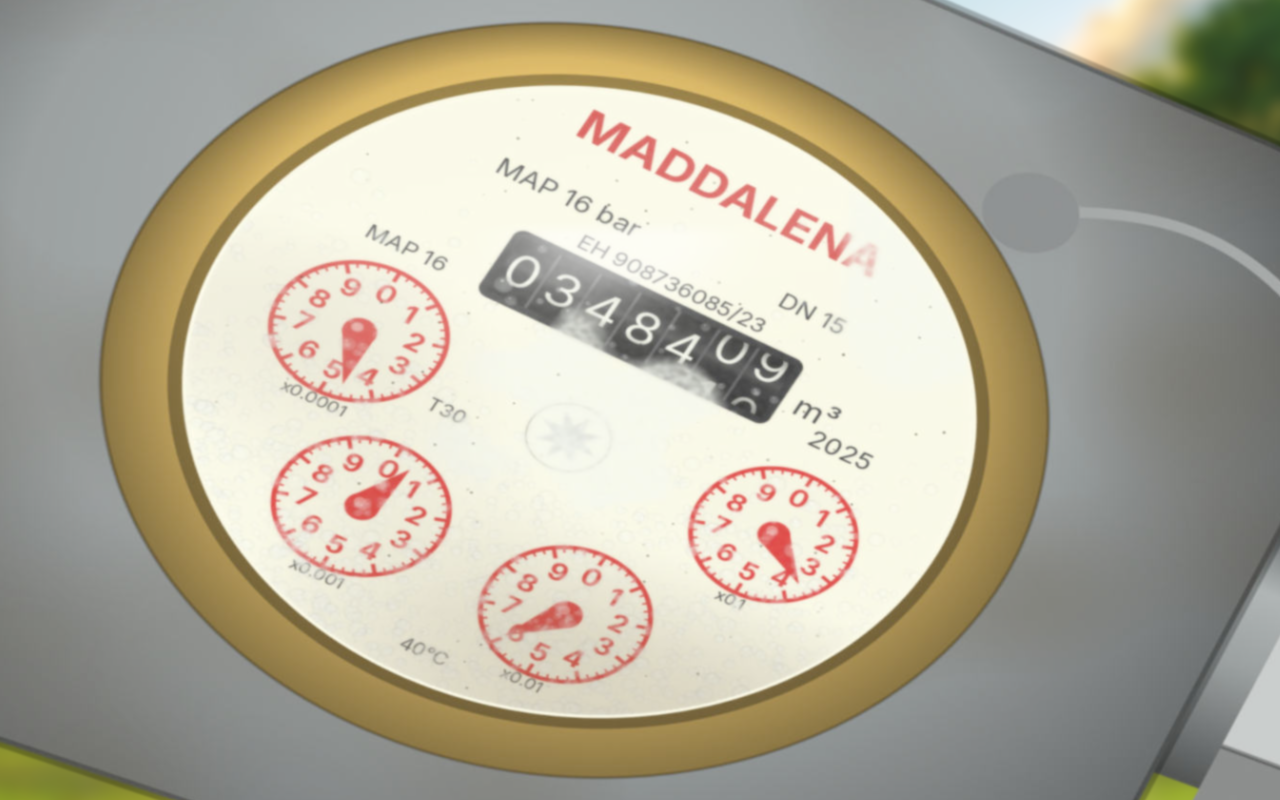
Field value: 348409.3604 m³
